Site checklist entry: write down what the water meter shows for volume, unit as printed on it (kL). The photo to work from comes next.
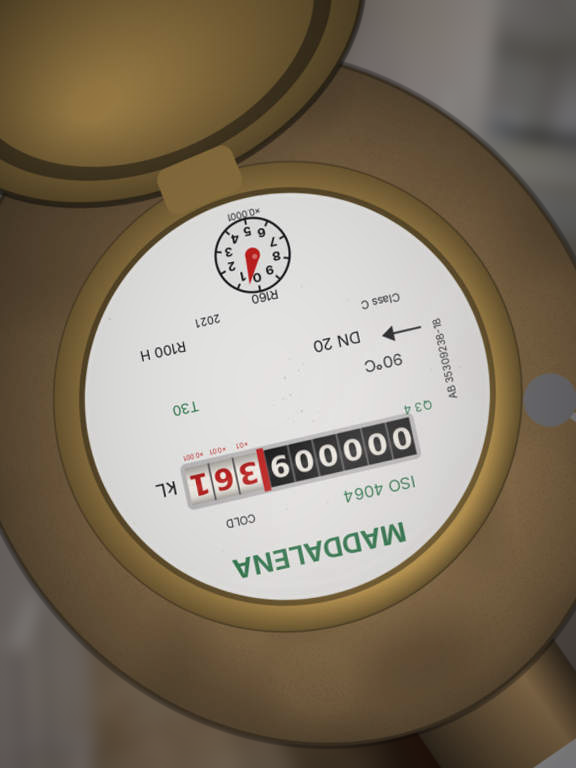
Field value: 9.3610 kL
